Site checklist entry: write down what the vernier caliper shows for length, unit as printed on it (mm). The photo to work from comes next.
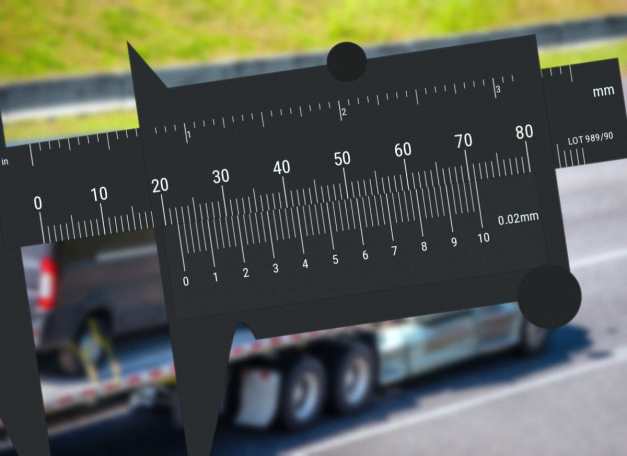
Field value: 22.0 mm
